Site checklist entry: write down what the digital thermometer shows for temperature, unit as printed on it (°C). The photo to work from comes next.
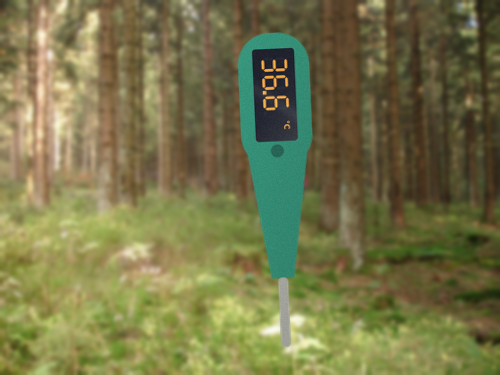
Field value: 36.6 °C
